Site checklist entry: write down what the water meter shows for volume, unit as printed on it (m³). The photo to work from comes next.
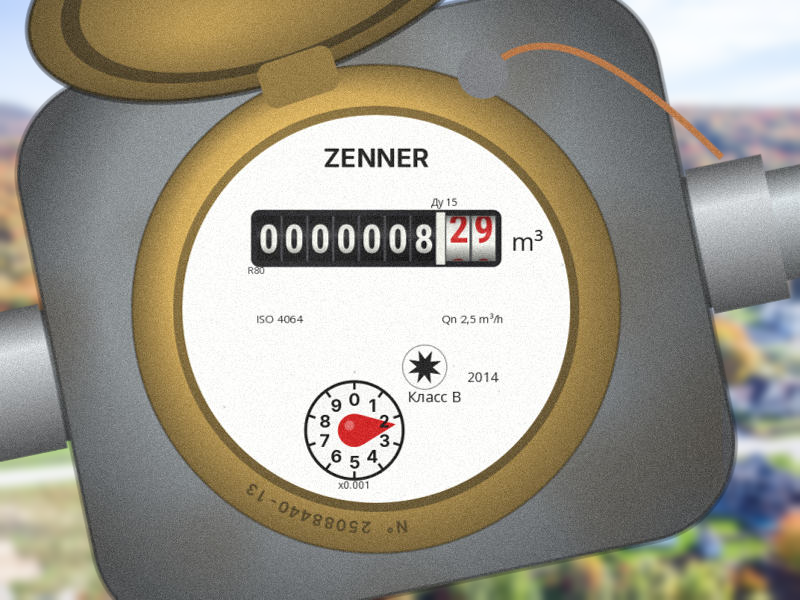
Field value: 8.292 m³
